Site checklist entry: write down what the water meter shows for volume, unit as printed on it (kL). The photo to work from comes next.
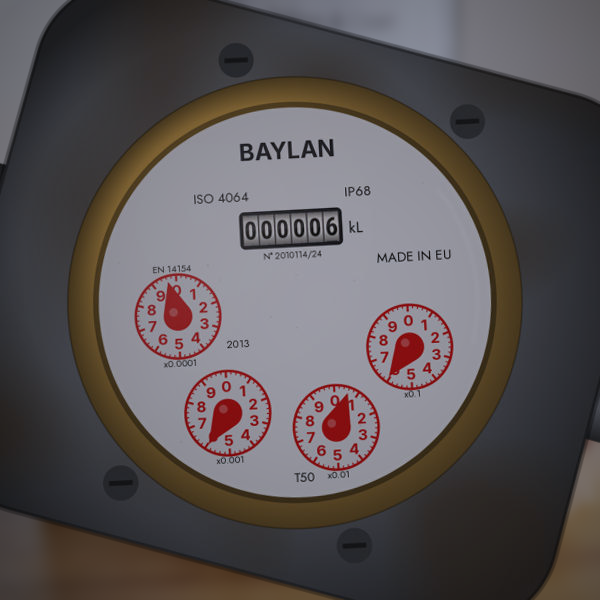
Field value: 6.6059 kL
